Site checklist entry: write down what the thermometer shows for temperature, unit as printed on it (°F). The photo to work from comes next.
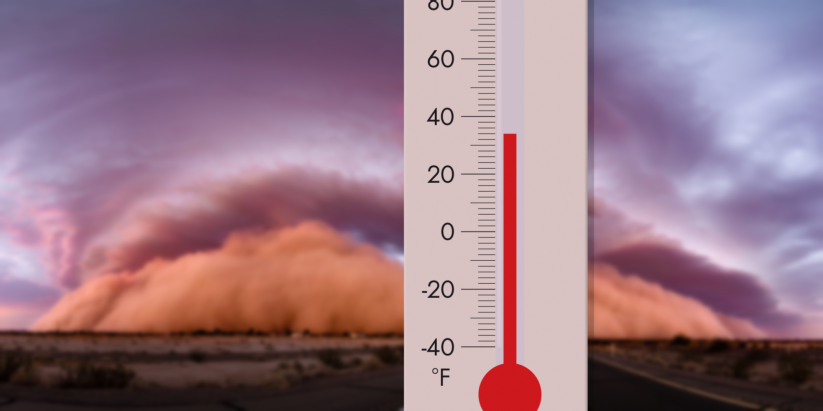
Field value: 34 °F
